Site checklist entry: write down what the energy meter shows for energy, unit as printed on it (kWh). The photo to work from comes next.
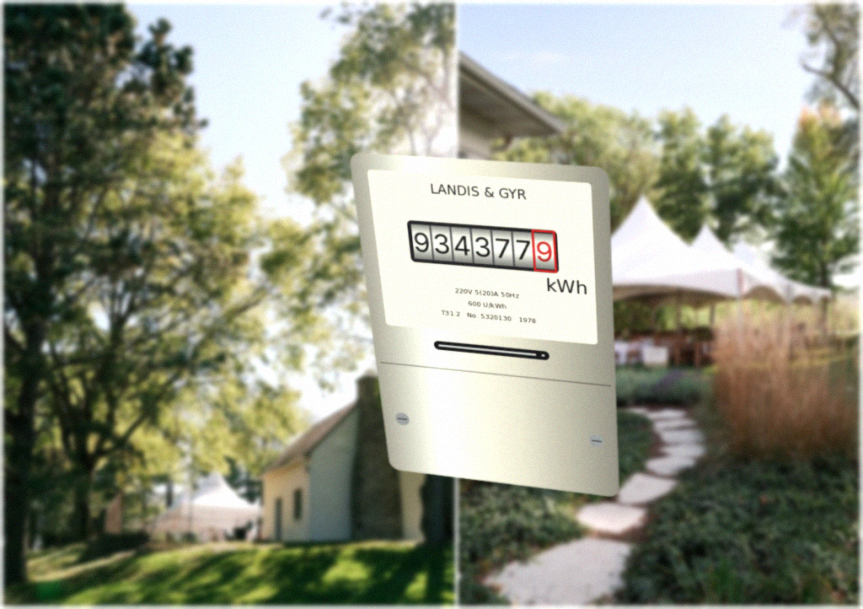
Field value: 934377.9 kWh
